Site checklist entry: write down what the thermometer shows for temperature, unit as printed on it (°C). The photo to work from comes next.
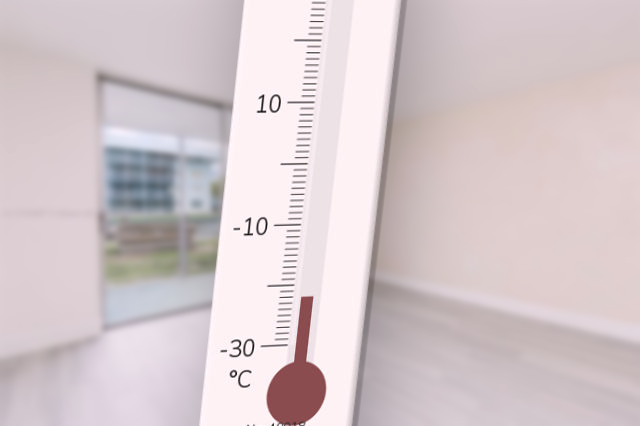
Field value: -22 °C
